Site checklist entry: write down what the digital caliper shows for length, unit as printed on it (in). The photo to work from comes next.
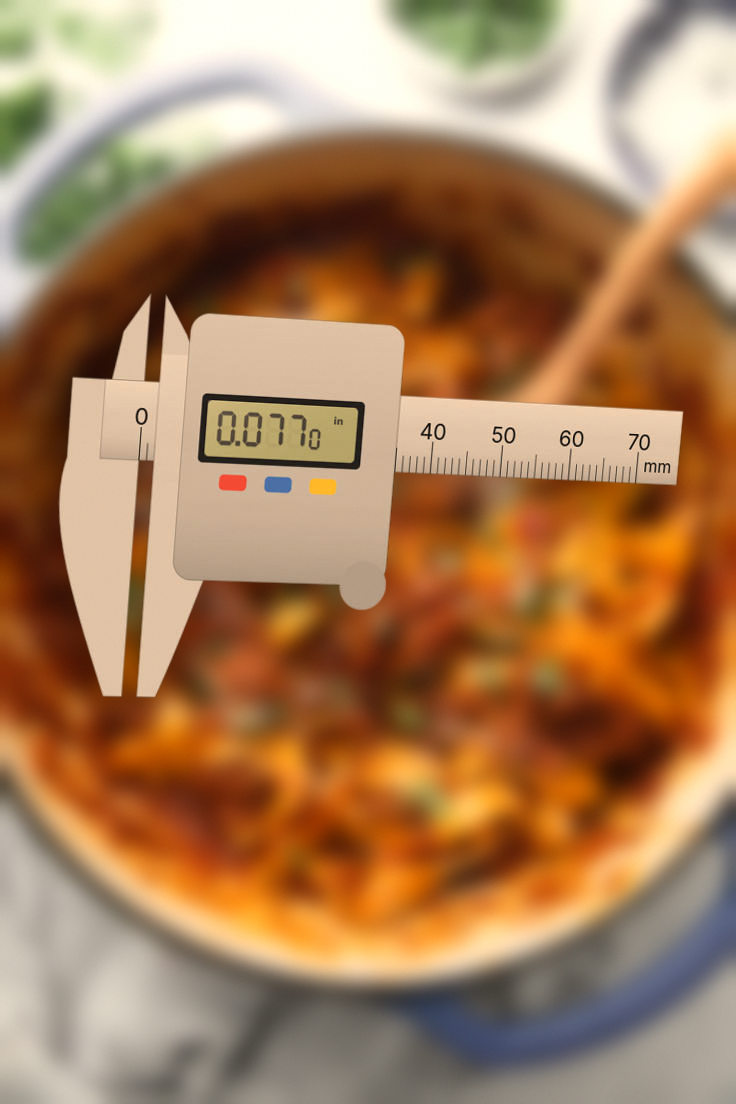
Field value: 0.0770 in
